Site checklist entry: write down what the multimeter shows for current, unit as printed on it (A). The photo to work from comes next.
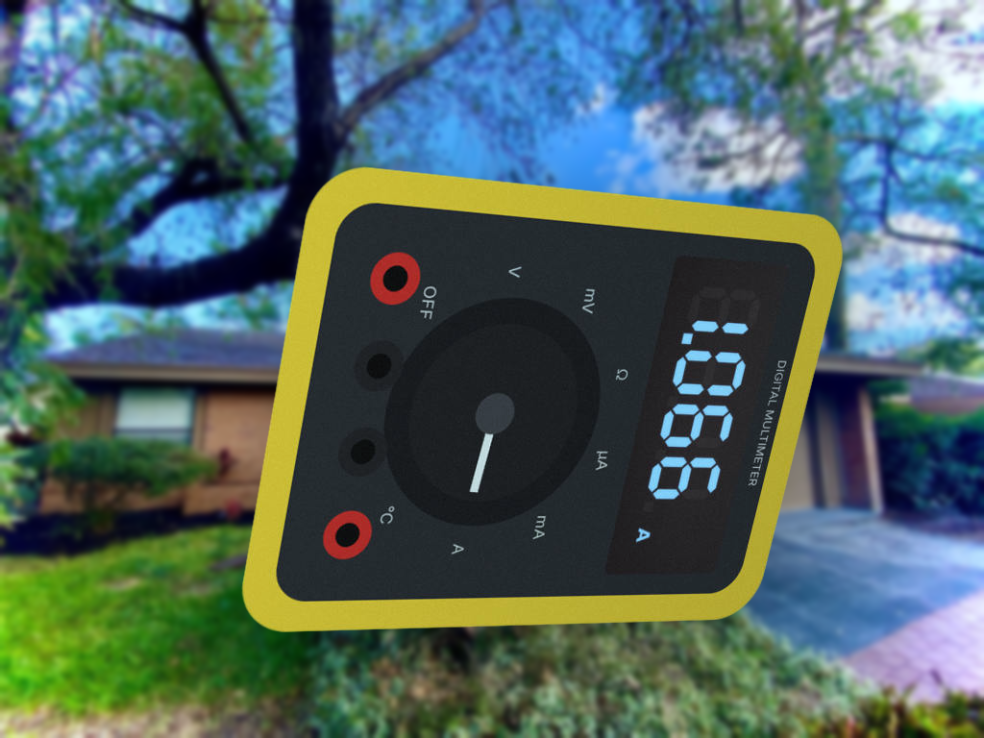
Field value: 1.066 A
